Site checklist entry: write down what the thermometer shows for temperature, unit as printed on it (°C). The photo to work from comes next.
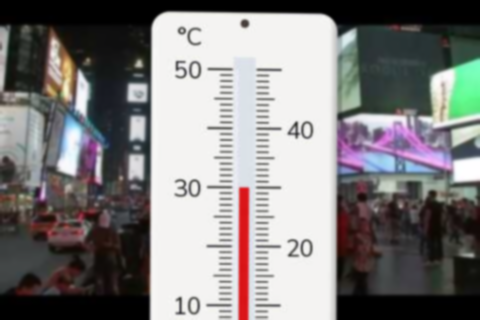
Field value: 30 °C
